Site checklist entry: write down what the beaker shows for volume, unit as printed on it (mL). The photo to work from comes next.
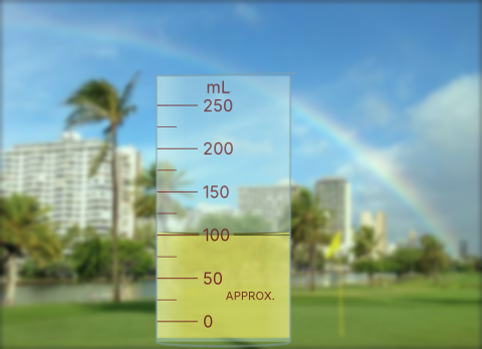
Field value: 100 mL
